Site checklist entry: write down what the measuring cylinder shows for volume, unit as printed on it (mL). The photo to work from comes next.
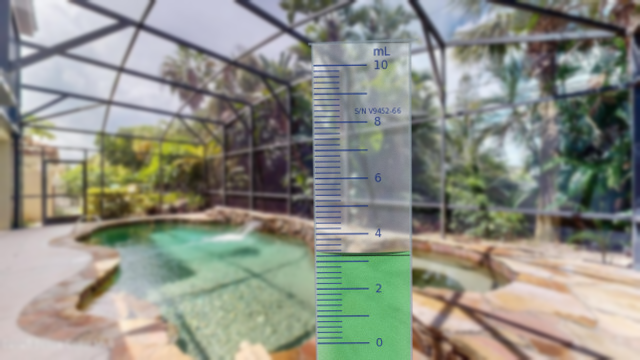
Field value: 3.2 mL
